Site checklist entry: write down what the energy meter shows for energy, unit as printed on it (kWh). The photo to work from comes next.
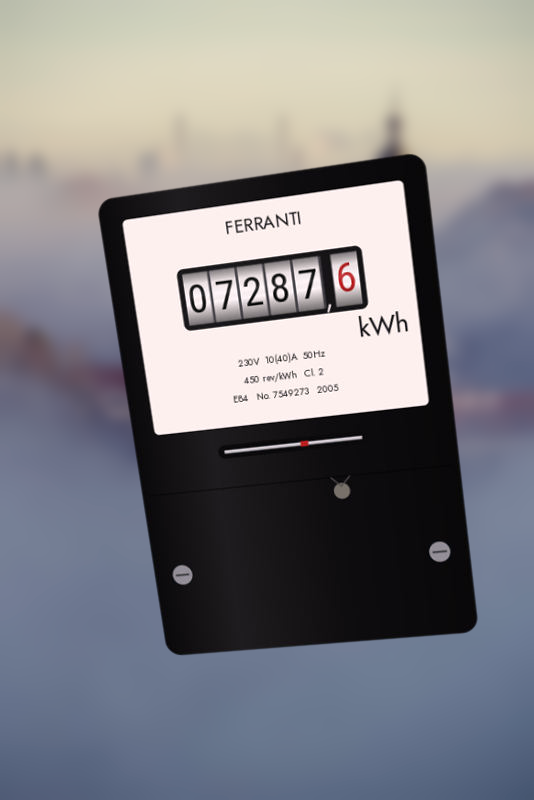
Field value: 7287.6 kWh
